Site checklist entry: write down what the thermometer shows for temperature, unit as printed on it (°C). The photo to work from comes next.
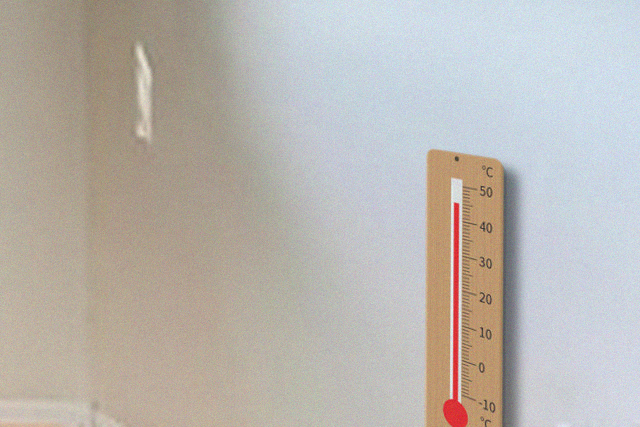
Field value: 45 °C
